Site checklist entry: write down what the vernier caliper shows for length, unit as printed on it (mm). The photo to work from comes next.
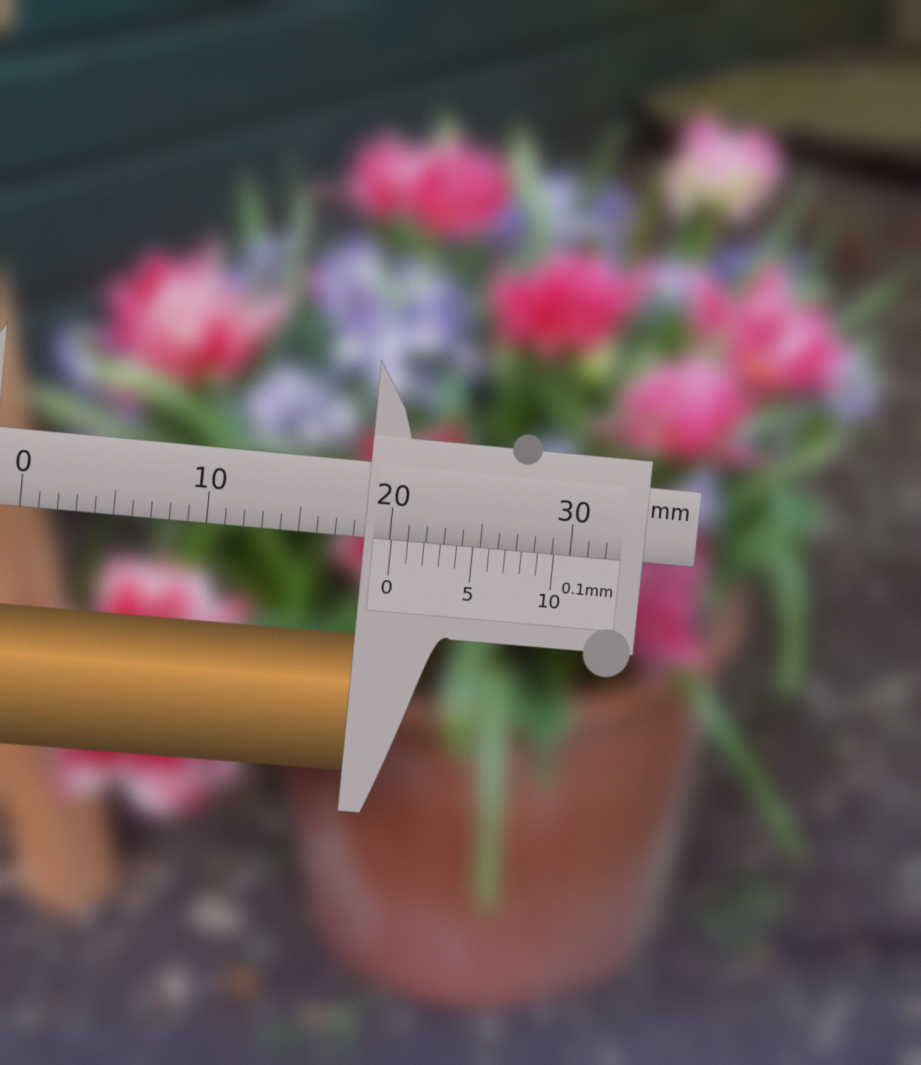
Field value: 20.1 mm
